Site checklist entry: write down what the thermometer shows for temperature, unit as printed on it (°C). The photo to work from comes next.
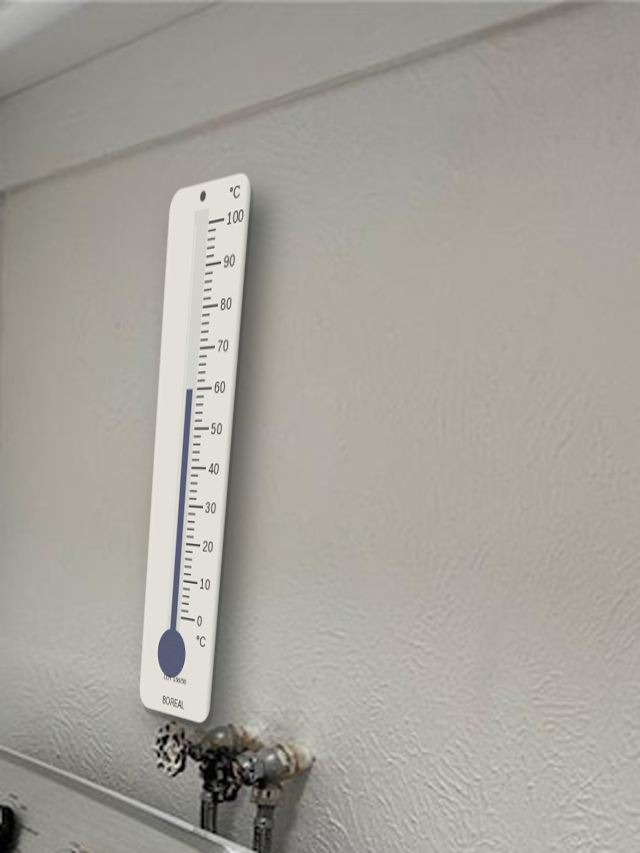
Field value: 60 °C
